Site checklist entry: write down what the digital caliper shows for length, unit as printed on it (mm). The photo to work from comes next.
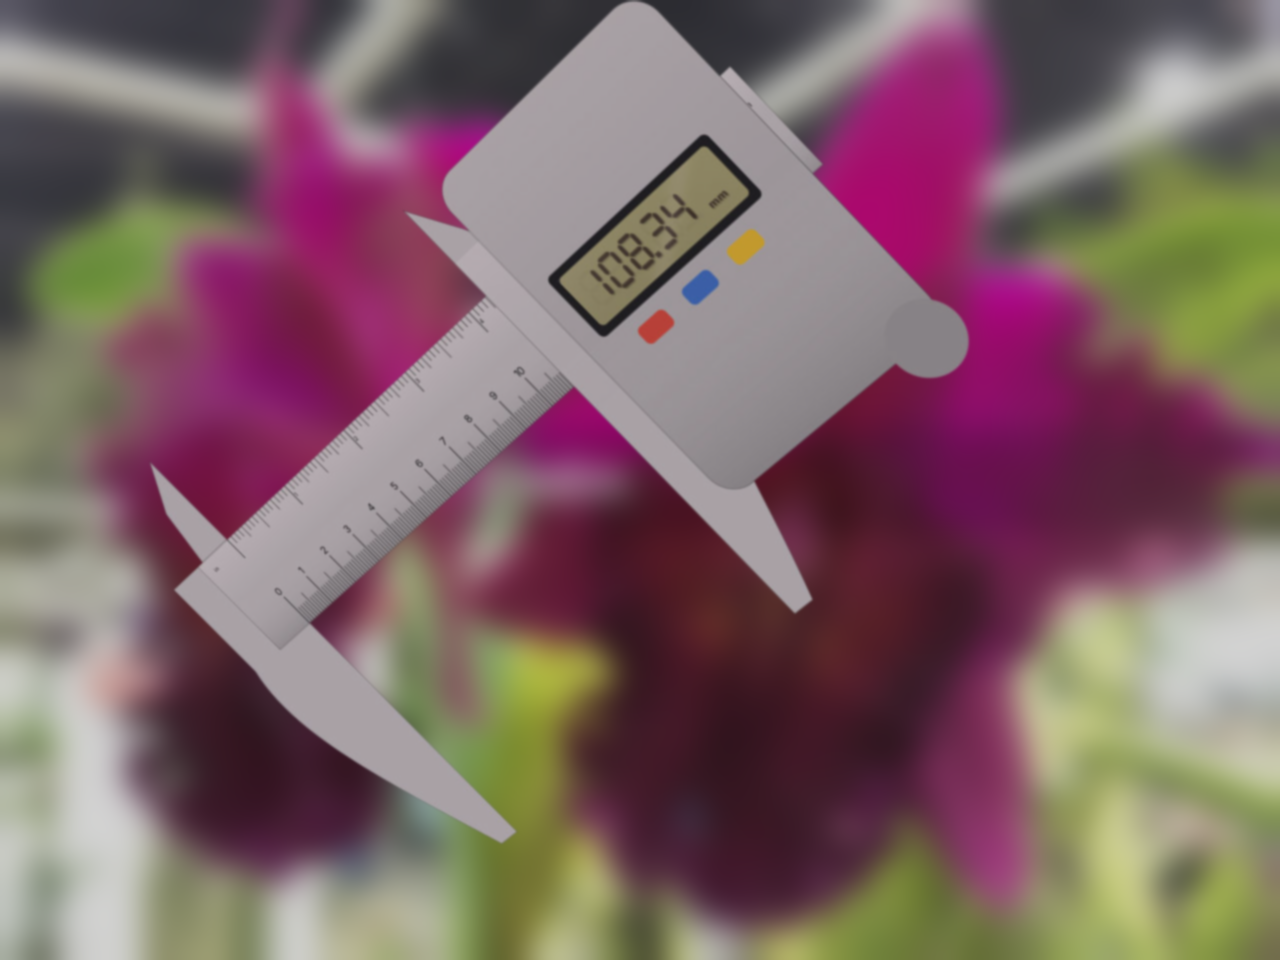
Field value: 108.34 mm
